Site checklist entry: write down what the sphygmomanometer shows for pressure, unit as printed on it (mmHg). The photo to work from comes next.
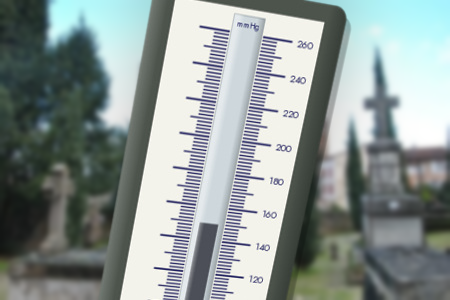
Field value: 150 mmHg
